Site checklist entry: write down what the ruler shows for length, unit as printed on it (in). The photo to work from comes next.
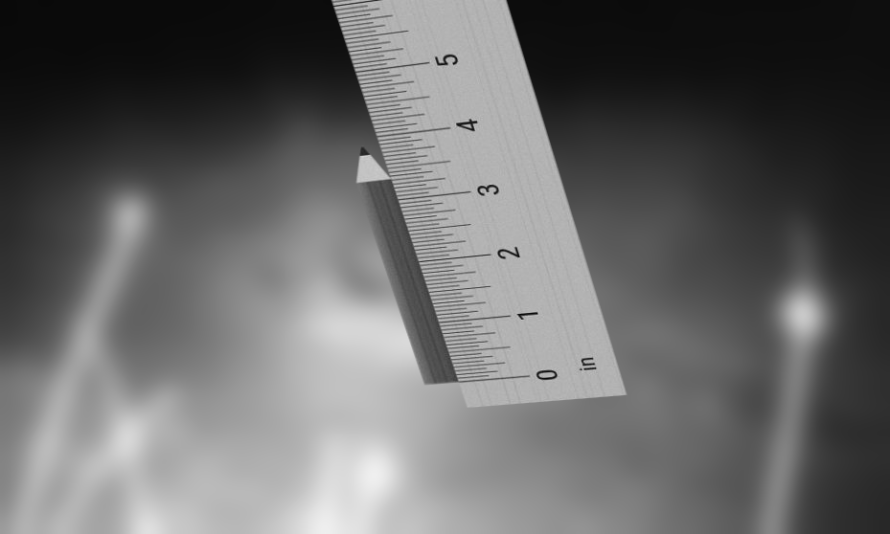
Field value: 3.875 in
